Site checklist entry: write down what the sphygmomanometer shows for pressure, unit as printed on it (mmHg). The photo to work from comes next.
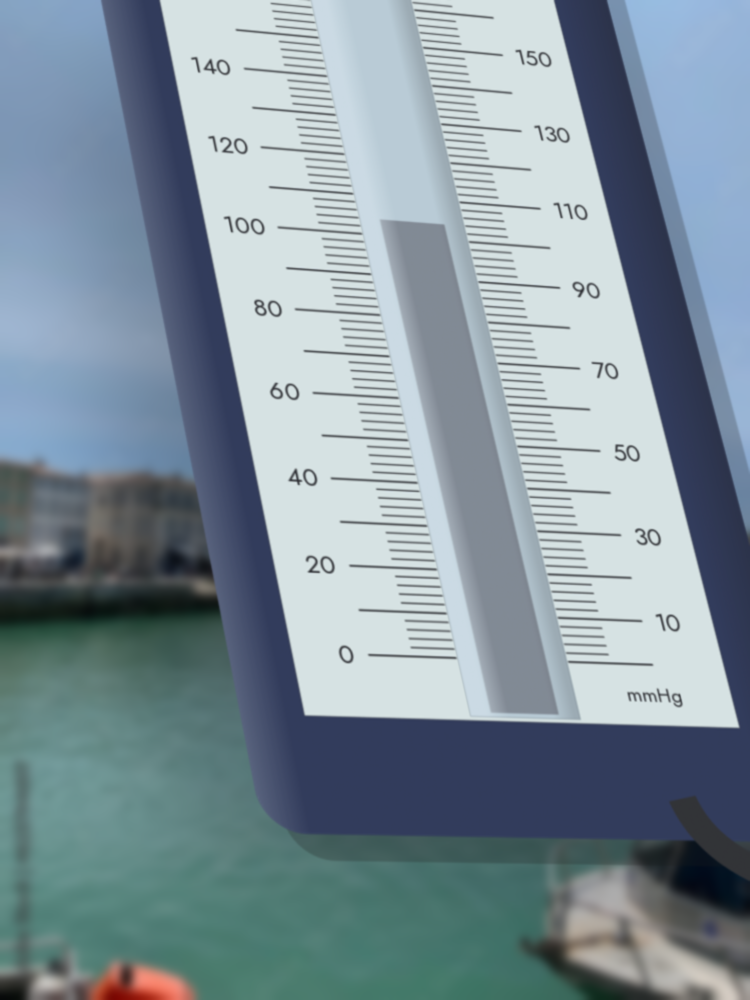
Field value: 104 mmHg
